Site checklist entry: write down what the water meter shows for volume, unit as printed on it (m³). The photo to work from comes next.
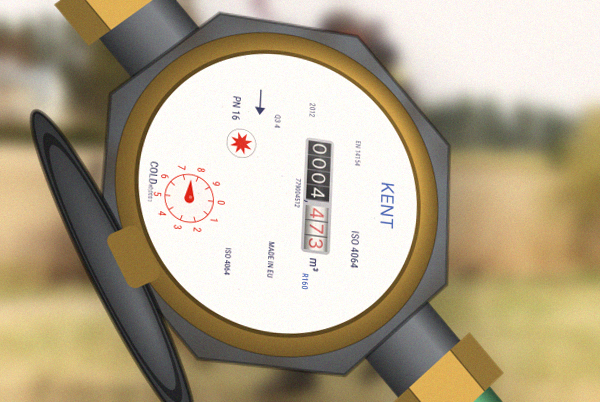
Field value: 4.4737 m³
